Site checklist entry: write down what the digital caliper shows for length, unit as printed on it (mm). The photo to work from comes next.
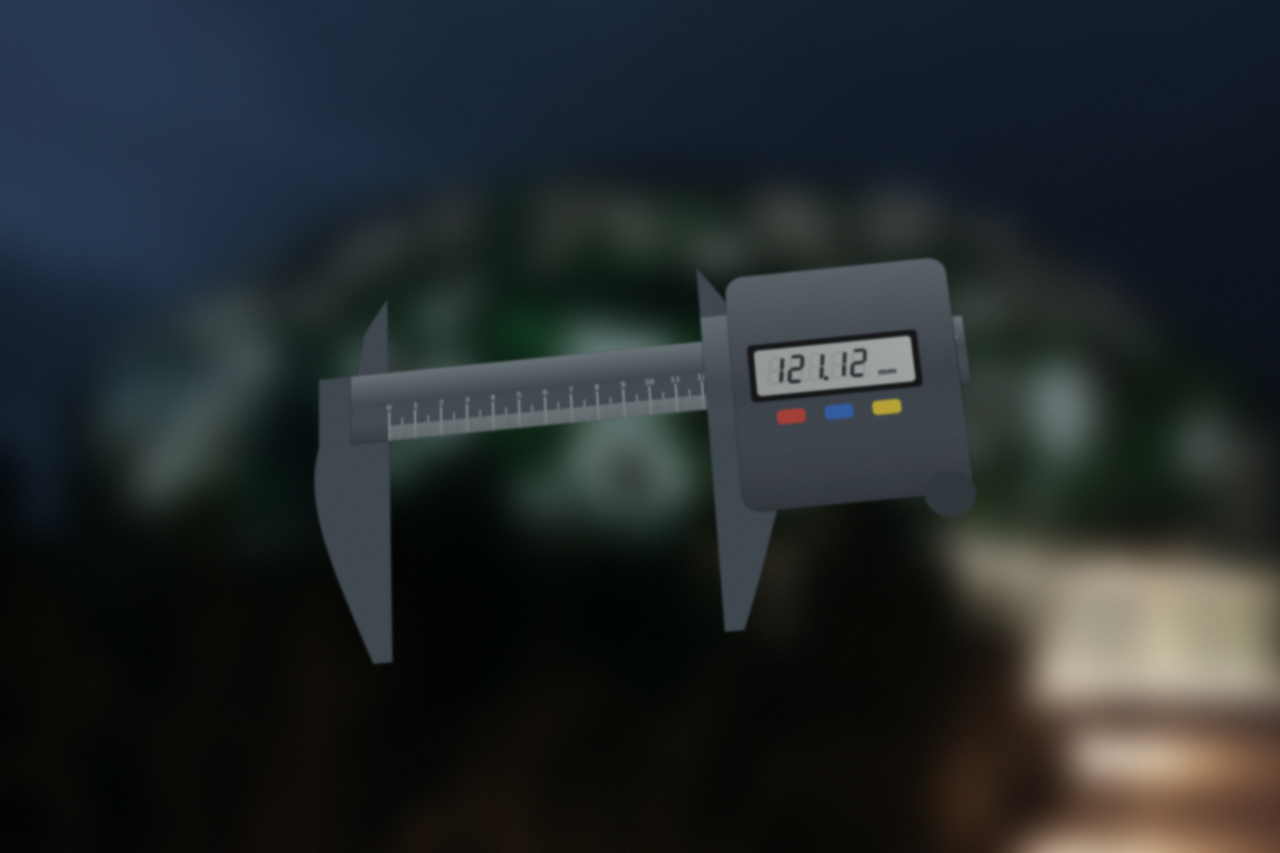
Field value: 121.12 mm
